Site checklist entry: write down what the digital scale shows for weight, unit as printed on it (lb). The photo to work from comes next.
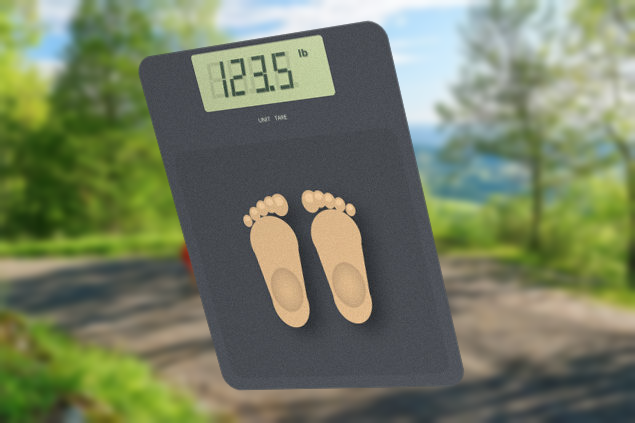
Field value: 123.5 lb
